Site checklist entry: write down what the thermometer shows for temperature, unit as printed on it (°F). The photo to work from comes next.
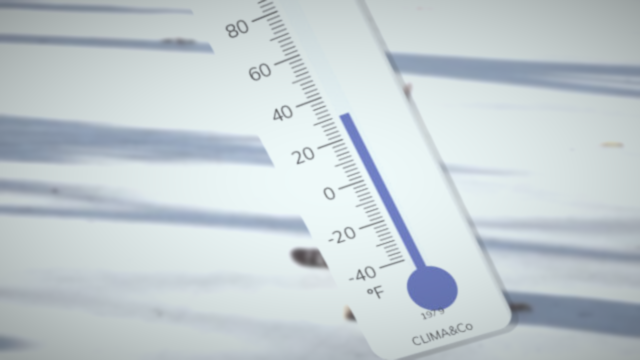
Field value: 30 °F
